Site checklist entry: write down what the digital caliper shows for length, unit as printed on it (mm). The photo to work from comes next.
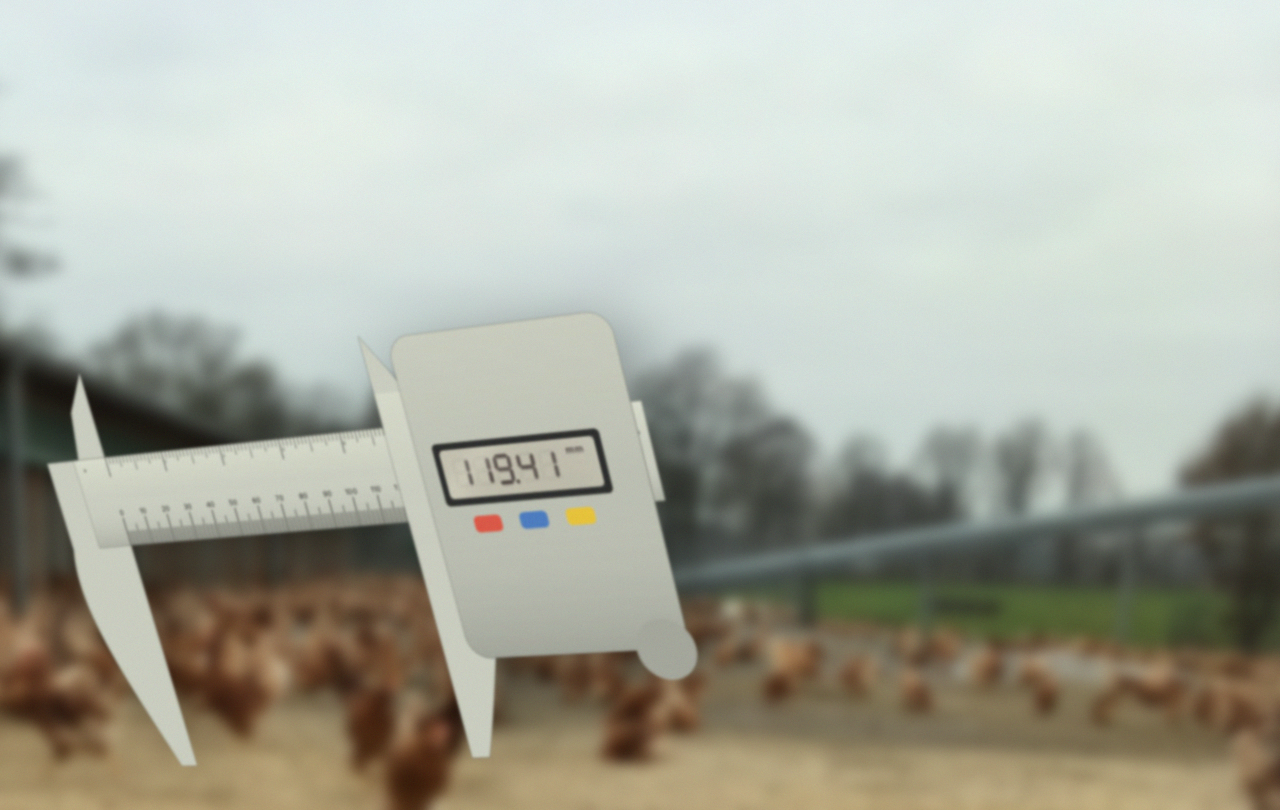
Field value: 119.41 mm
